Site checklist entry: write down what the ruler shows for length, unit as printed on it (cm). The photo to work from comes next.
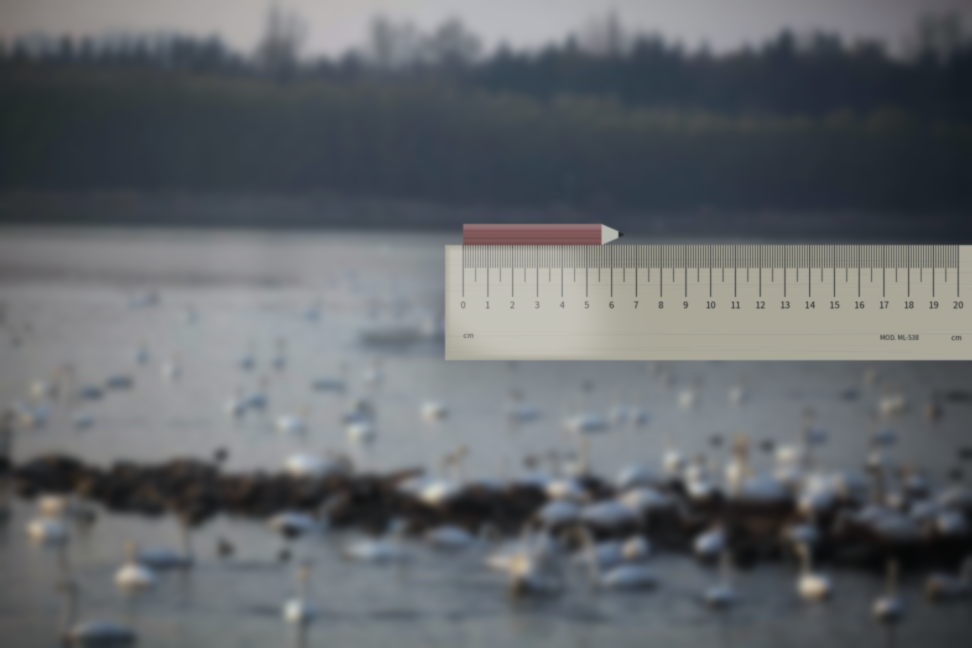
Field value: 6.5 cm
